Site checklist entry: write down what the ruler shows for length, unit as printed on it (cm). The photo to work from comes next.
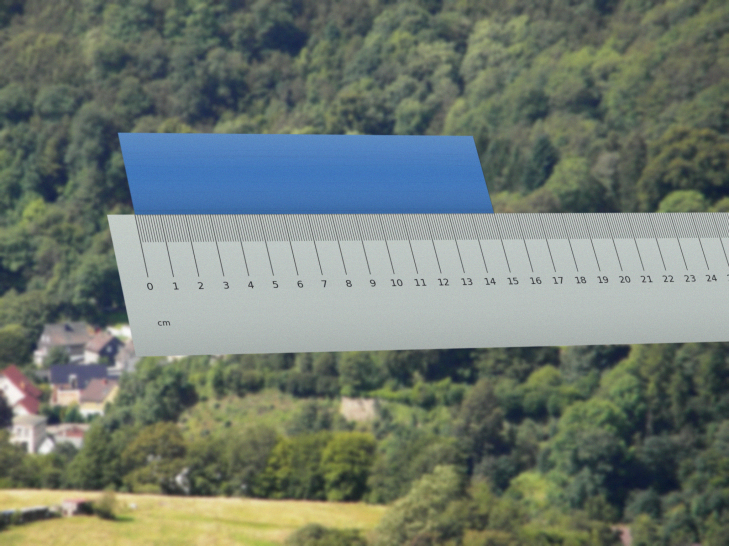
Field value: 15 cm
